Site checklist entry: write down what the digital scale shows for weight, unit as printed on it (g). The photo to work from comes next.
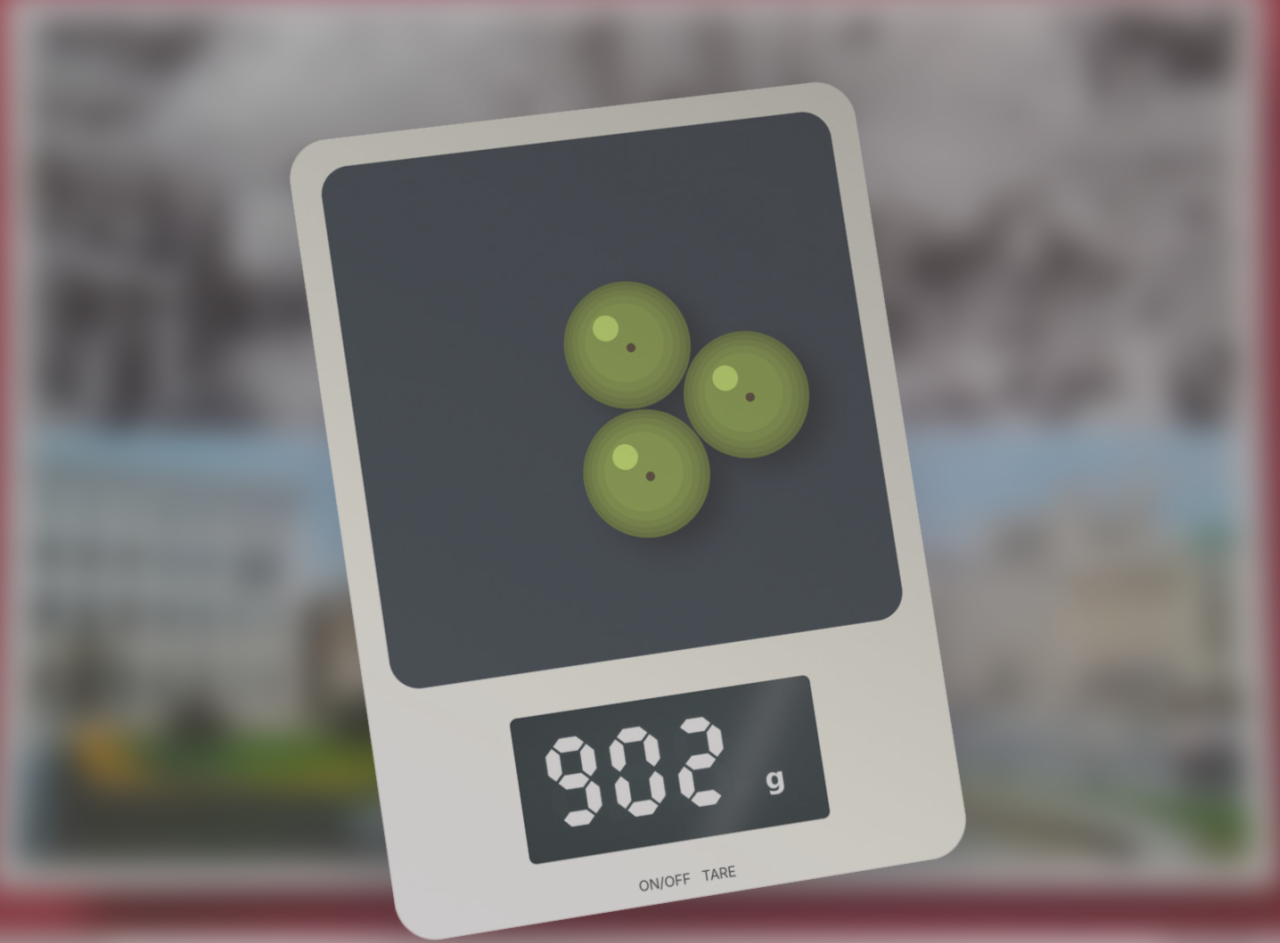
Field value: 902 g
